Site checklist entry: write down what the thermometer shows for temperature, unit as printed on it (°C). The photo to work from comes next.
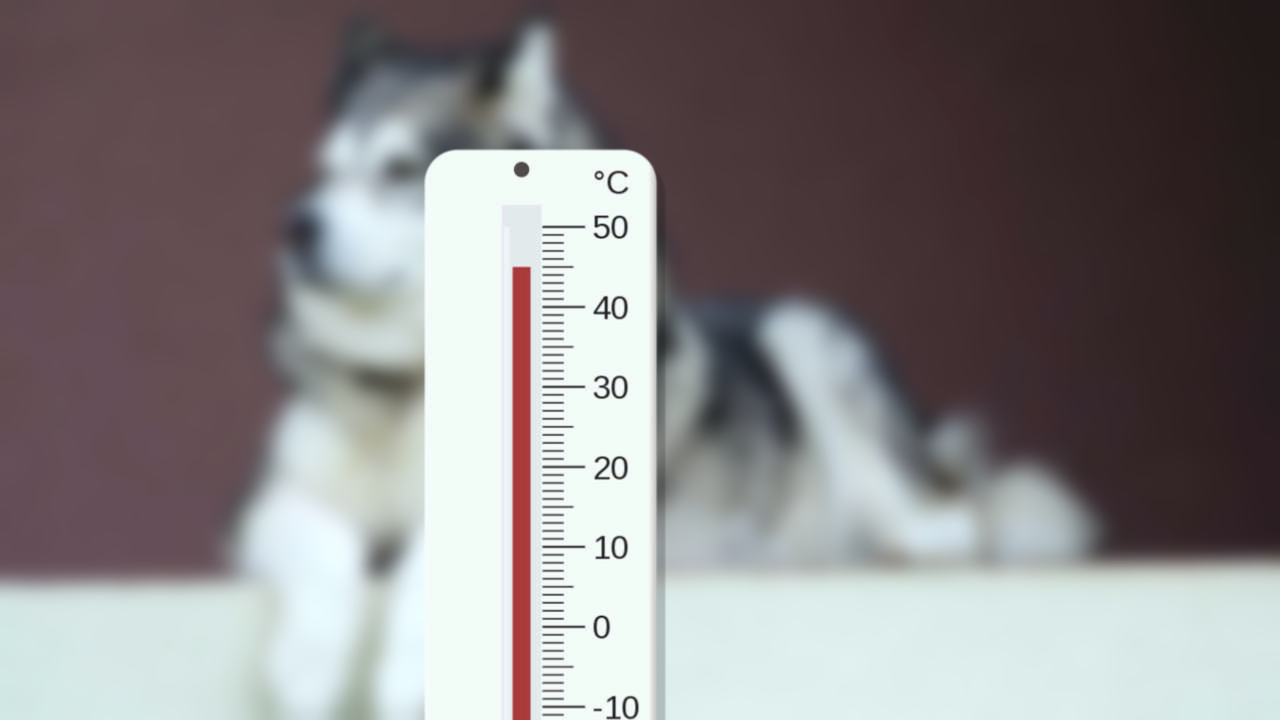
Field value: 45 °C
